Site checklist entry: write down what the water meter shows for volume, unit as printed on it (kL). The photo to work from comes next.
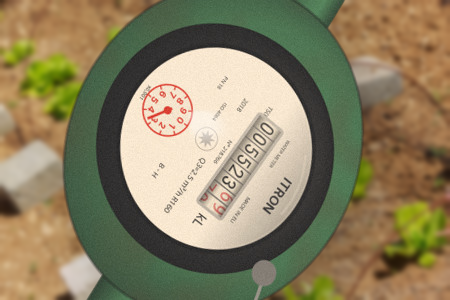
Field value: 5523.693 kL
